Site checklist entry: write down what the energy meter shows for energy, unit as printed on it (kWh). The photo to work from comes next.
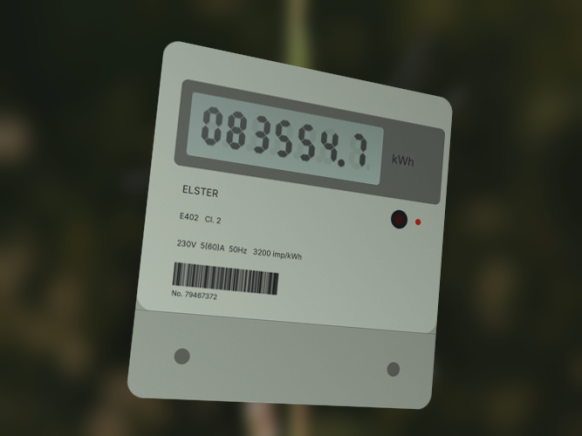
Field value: 83554.7 kWh
